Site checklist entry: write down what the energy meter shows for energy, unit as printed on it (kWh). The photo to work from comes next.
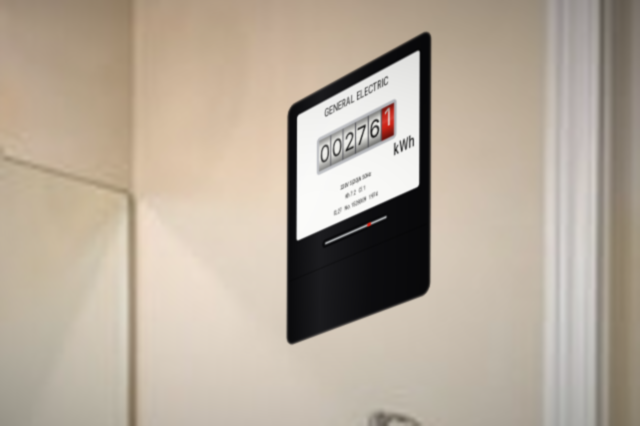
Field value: 276.1 kWh
